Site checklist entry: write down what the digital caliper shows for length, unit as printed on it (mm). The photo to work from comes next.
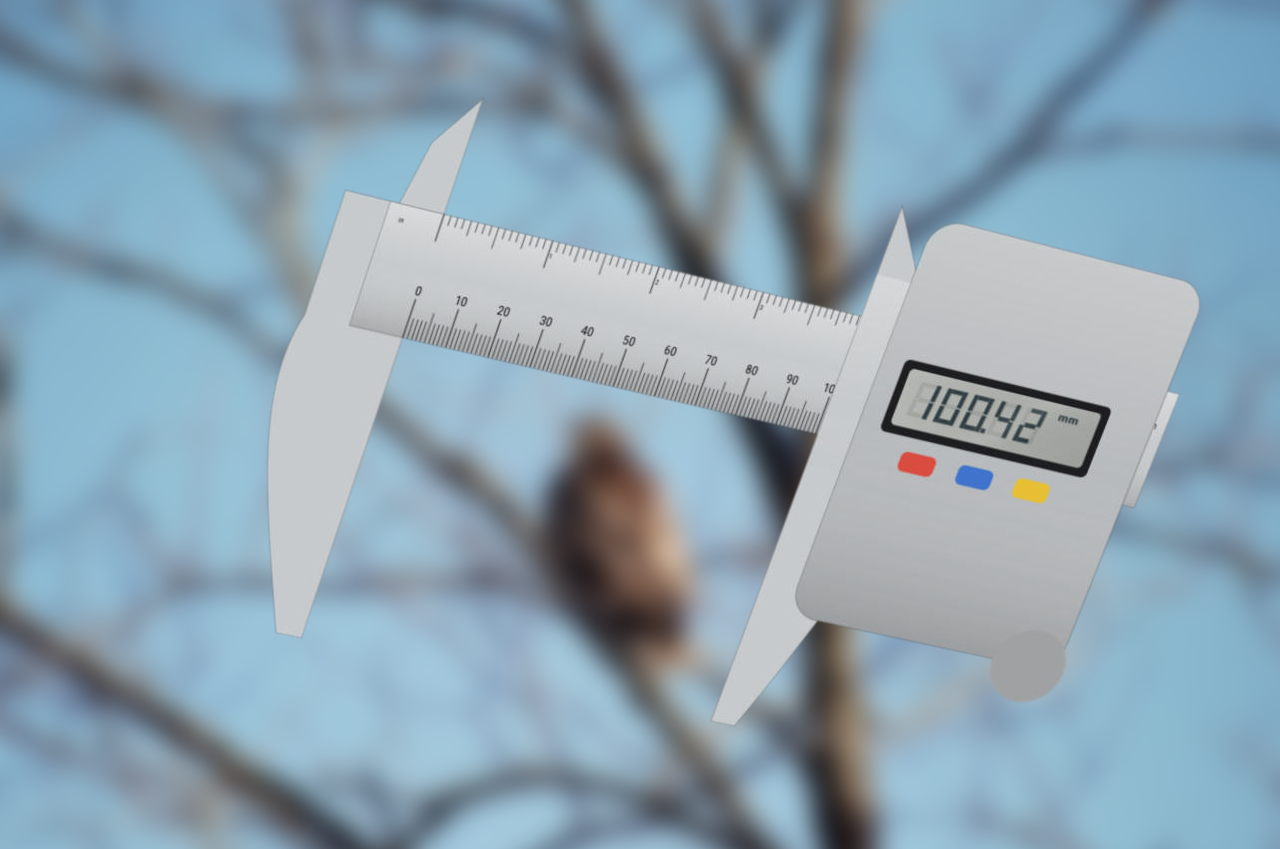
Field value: 100.42 mm
